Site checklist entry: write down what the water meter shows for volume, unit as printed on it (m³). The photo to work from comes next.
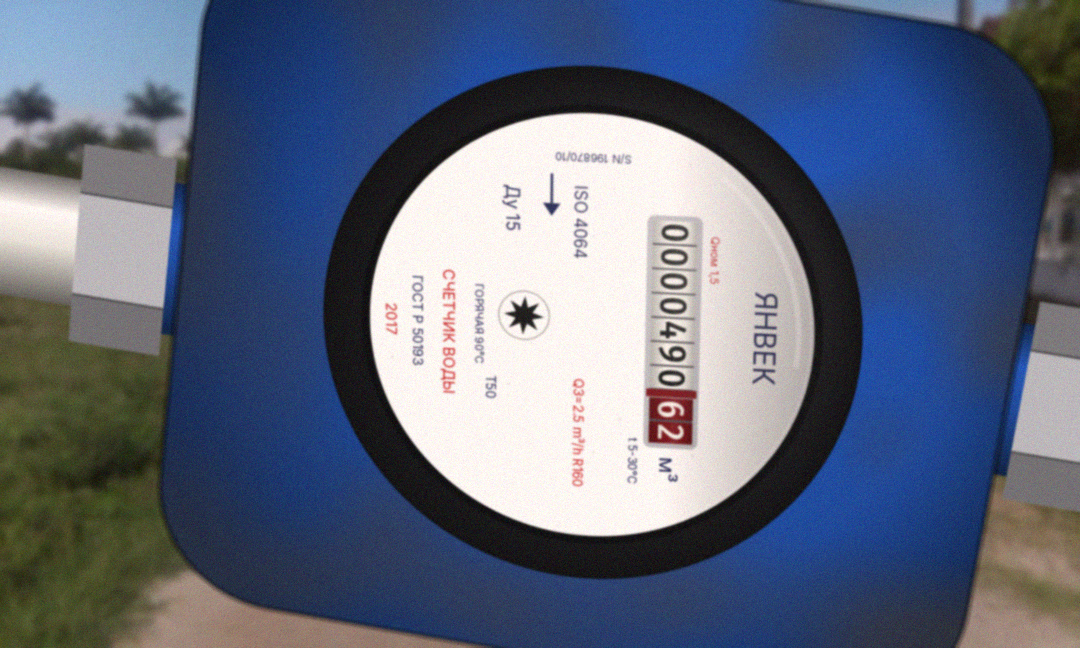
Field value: 490.62 m³
